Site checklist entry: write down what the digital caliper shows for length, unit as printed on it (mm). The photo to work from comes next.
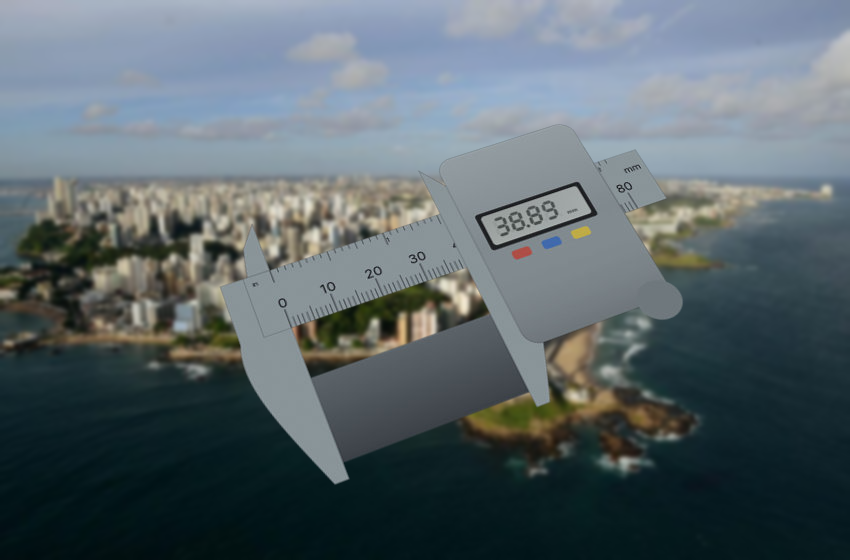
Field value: 38.89 mm
